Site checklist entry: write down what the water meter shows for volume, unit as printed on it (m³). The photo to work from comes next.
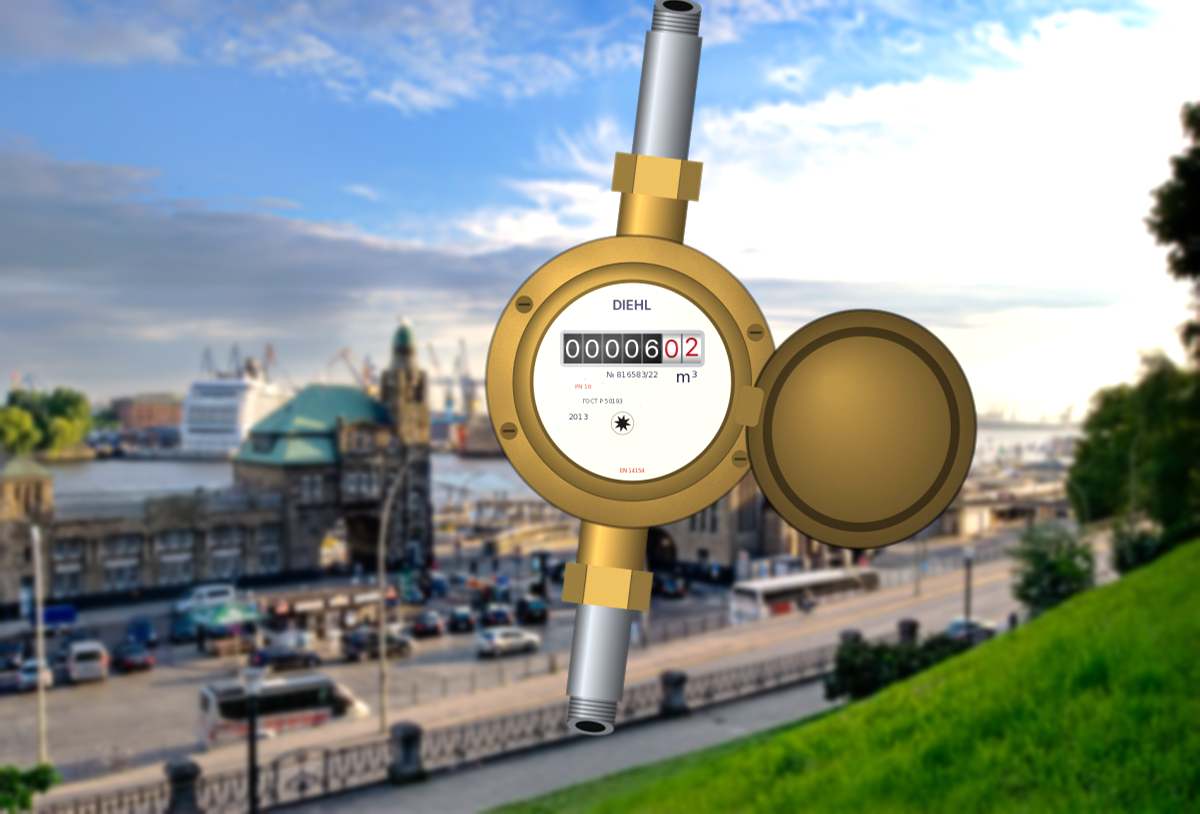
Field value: 6.02 m³
